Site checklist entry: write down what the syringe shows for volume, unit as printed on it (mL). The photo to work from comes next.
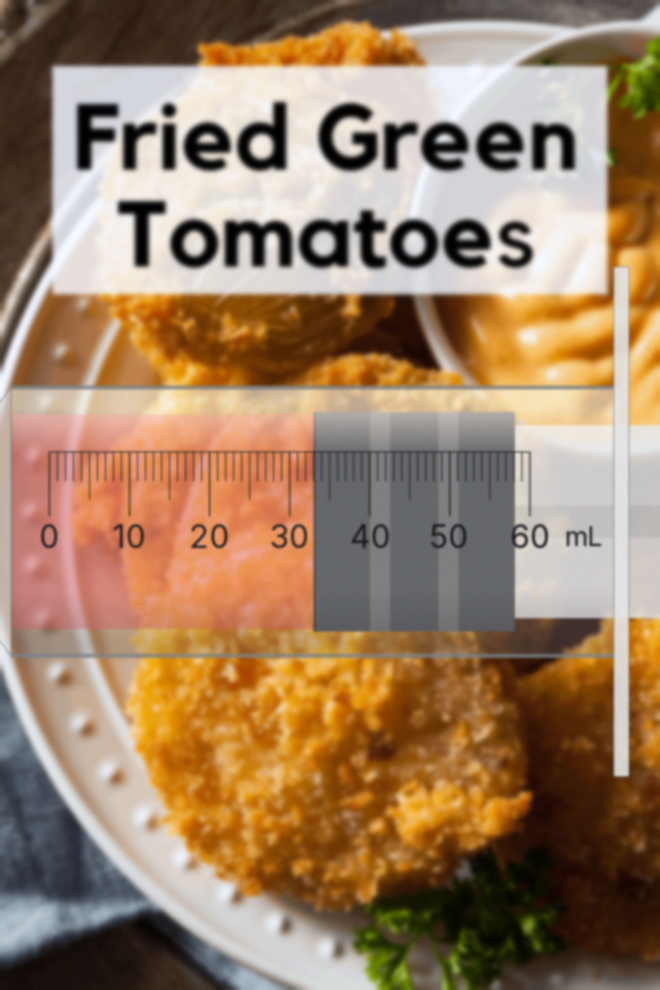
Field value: 33 mL
